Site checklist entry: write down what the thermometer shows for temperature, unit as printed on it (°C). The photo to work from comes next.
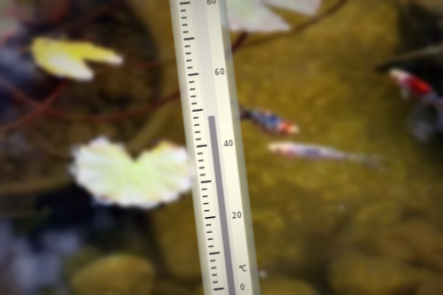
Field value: 48 °C
